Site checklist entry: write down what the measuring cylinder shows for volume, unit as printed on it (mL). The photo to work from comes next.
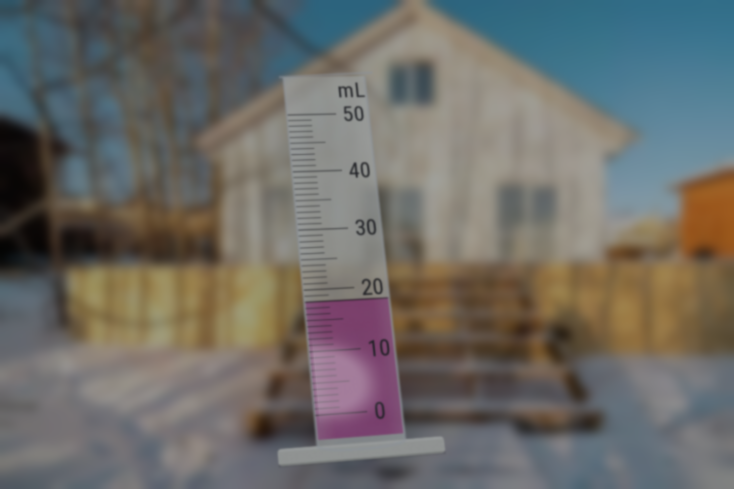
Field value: 18 mL
